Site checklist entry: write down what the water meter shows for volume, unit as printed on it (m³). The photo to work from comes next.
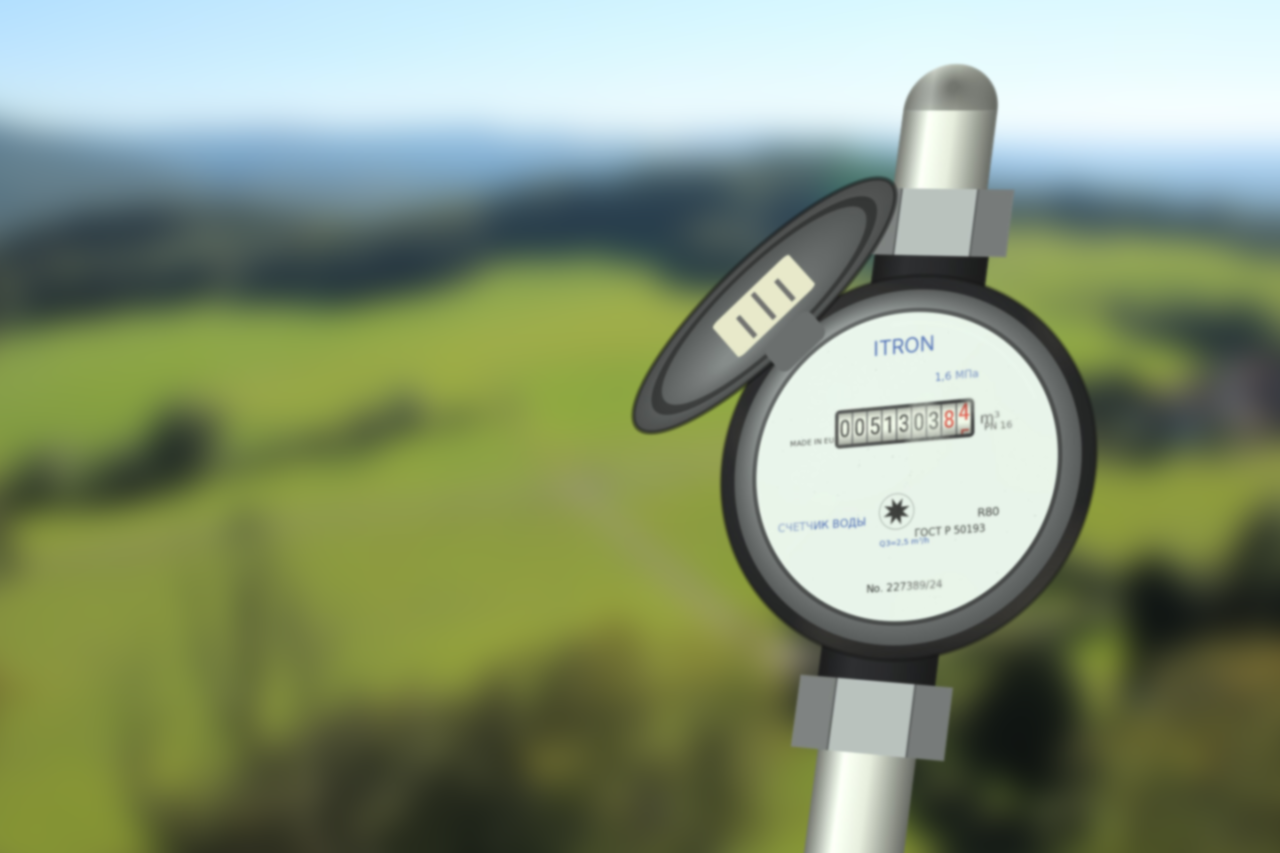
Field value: 51303.84 m³
